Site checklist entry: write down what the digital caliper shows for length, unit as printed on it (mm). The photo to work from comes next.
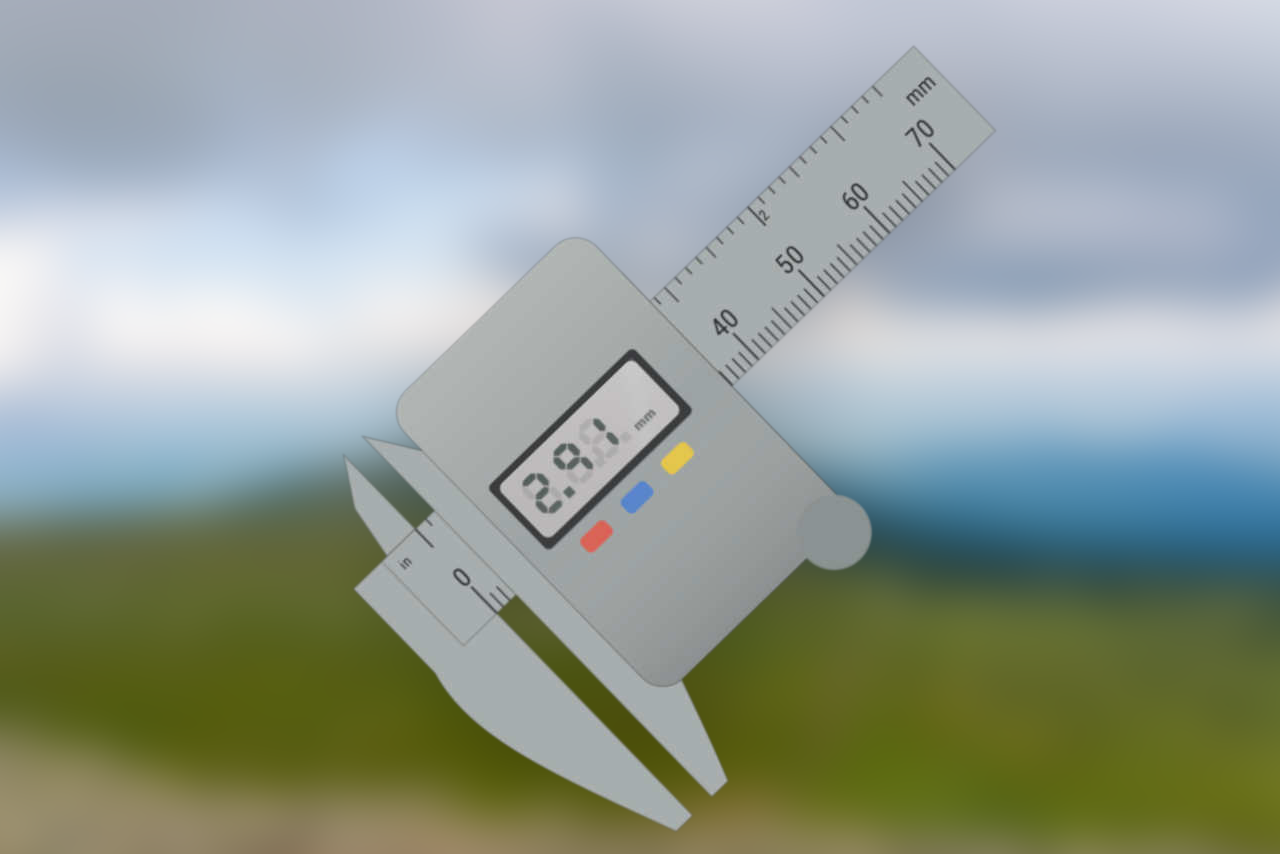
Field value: 2.91 mm
